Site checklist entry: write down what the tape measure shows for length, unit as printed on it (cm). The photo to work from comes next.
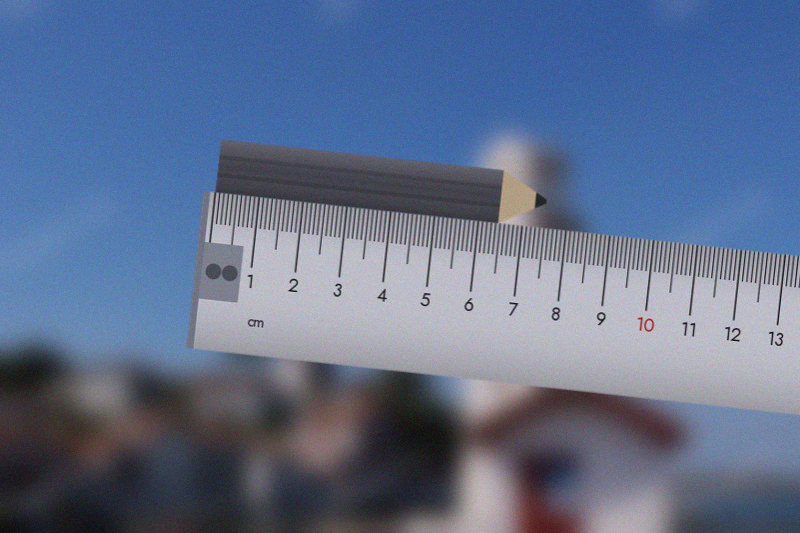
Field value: 7.5 cm
